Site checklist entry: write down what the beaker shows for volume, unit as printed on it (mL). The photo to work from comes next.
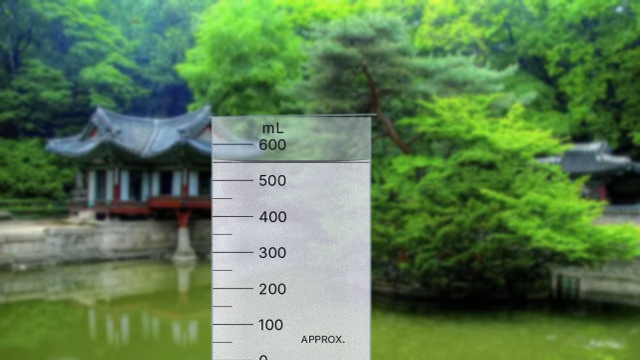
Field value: 550 mL
